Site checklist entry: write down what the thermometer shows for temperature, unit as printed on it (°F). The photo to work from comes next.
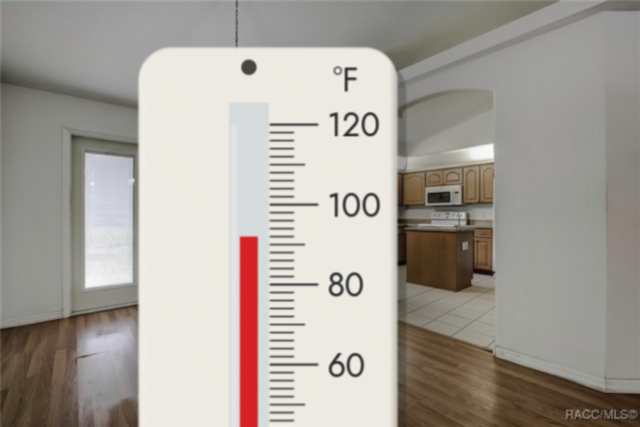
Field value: 92 °F
